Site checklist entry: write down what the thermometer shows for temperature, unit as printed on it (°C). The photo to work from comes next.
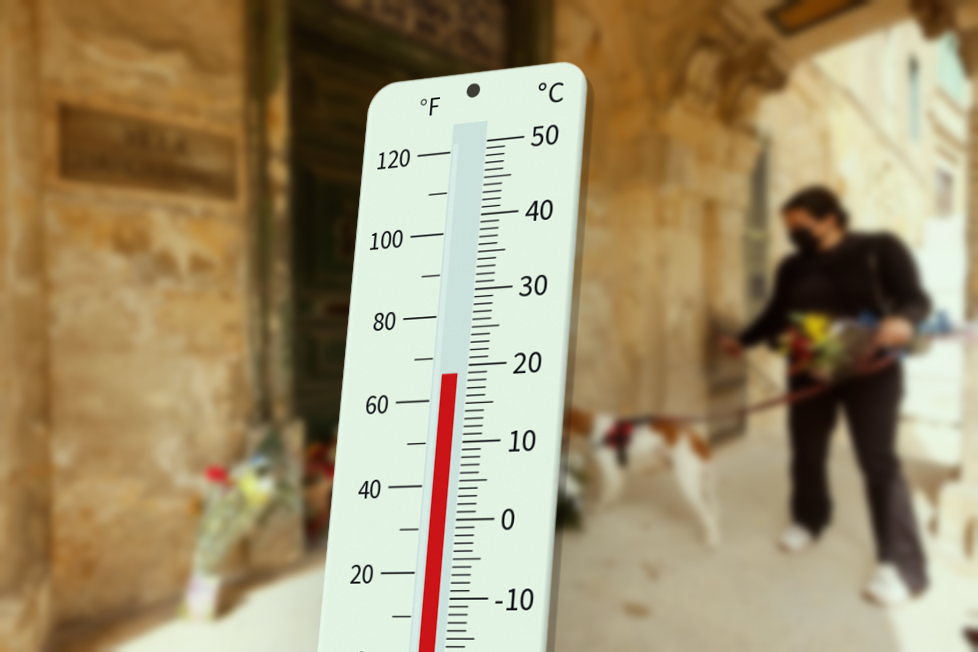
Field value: 19 °C
